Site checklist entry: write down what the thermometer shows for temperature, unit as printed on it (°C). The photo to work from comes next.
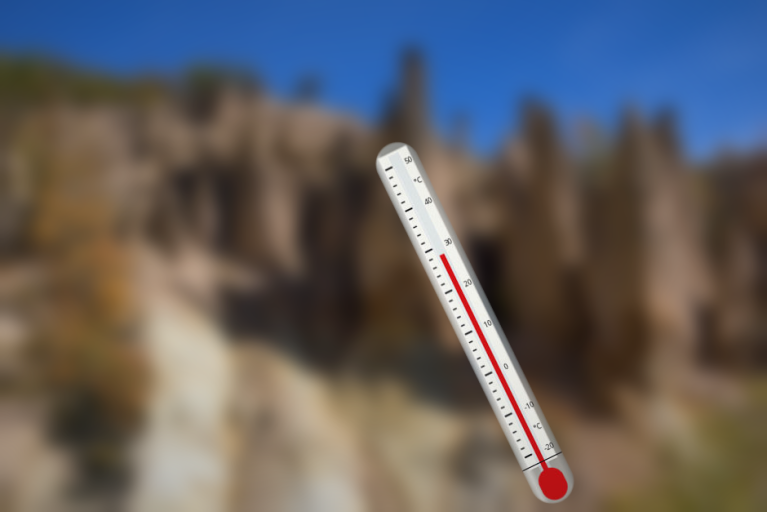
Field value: 28 °C
